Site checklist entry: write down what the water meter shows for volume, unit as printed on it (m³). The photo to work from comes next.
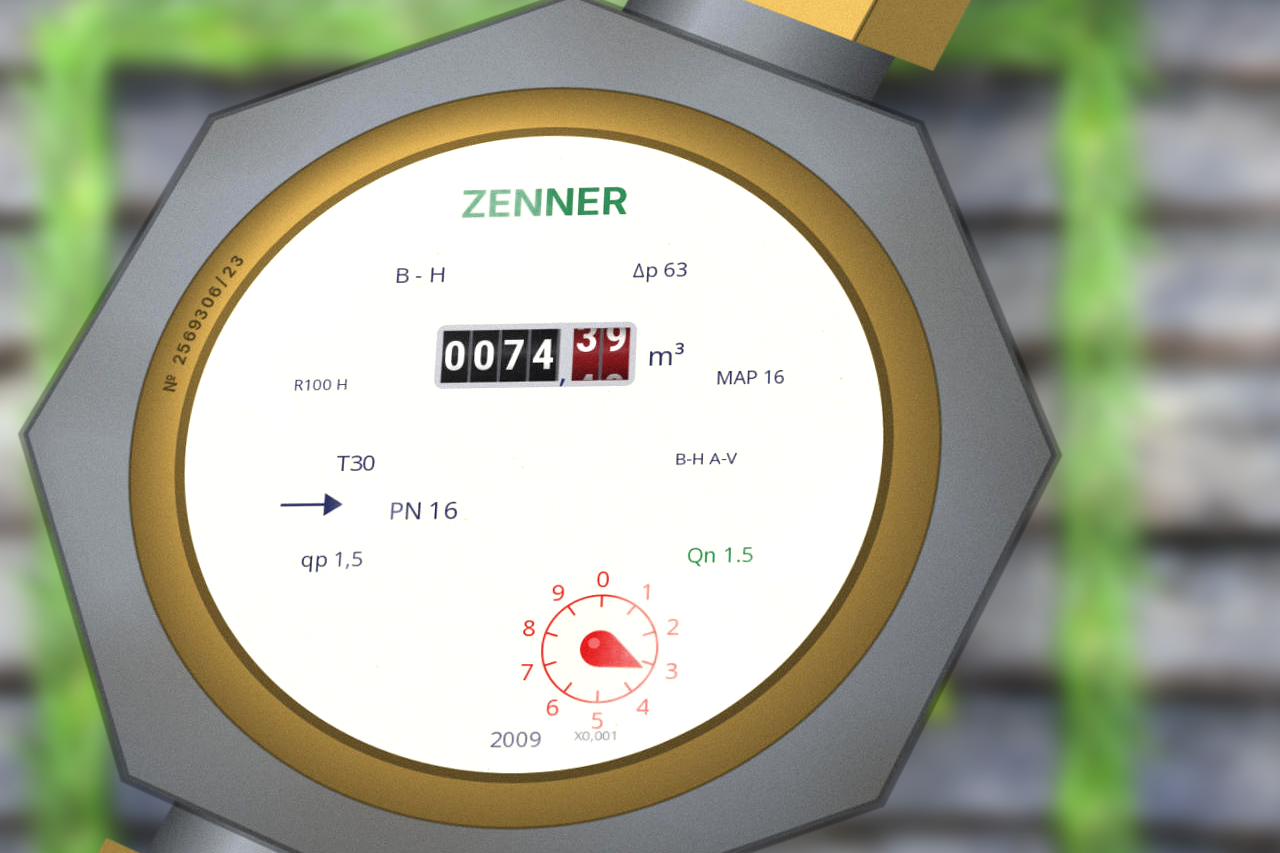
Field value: 74.393 m³
